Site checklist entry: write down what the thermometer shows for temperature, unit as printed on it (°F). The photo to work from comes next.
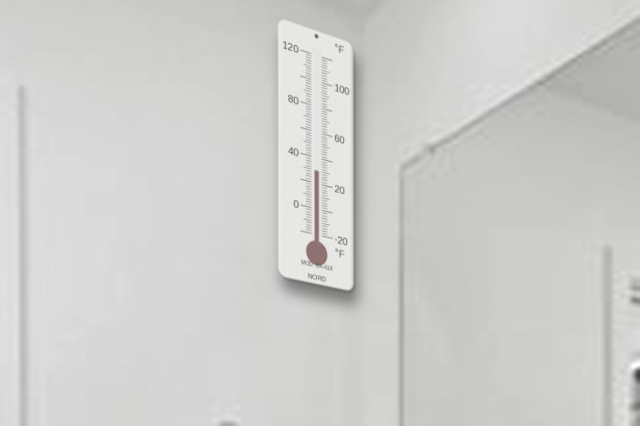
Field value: 30 °F
